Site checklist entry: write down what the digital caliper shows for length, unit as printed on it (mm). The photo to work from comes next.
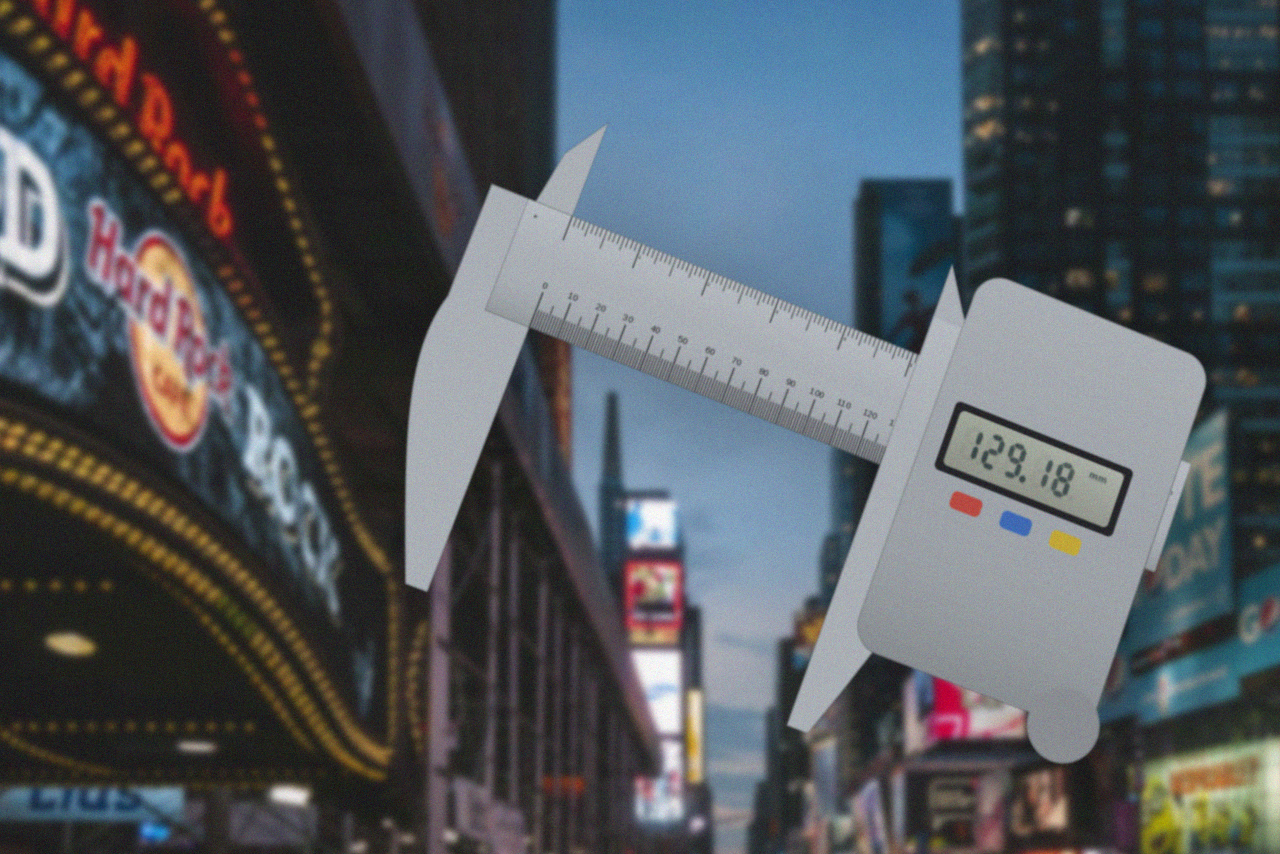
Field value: 129.18 mm
